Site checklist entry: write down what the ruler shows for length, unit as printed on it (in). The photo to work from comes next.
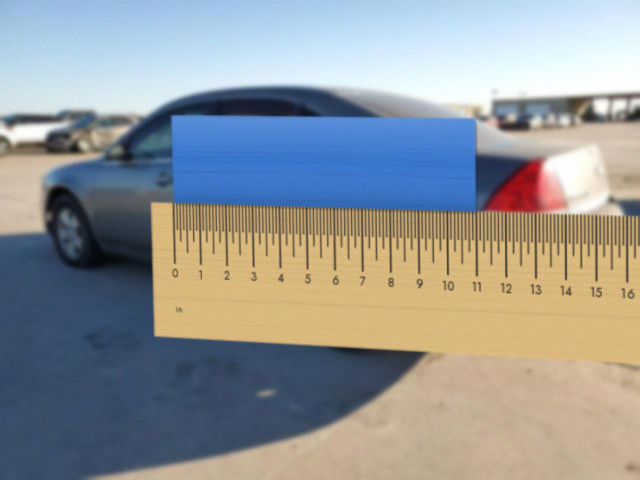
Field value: 11 in
